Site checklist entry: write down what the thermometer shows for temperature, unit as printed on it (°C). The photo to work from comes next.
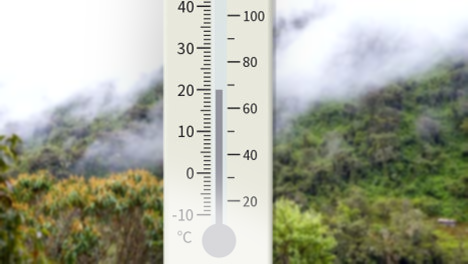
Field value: 20 °C
